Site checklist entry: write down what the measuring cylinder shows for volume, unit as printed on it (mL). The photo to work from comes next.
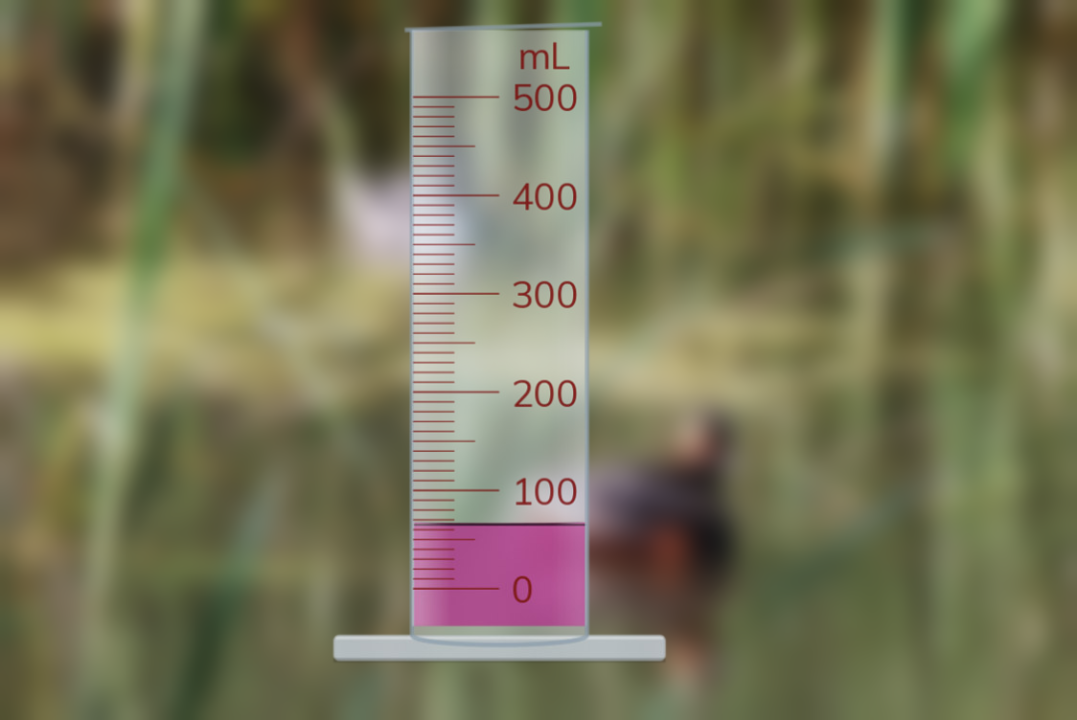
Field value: 65 mL
